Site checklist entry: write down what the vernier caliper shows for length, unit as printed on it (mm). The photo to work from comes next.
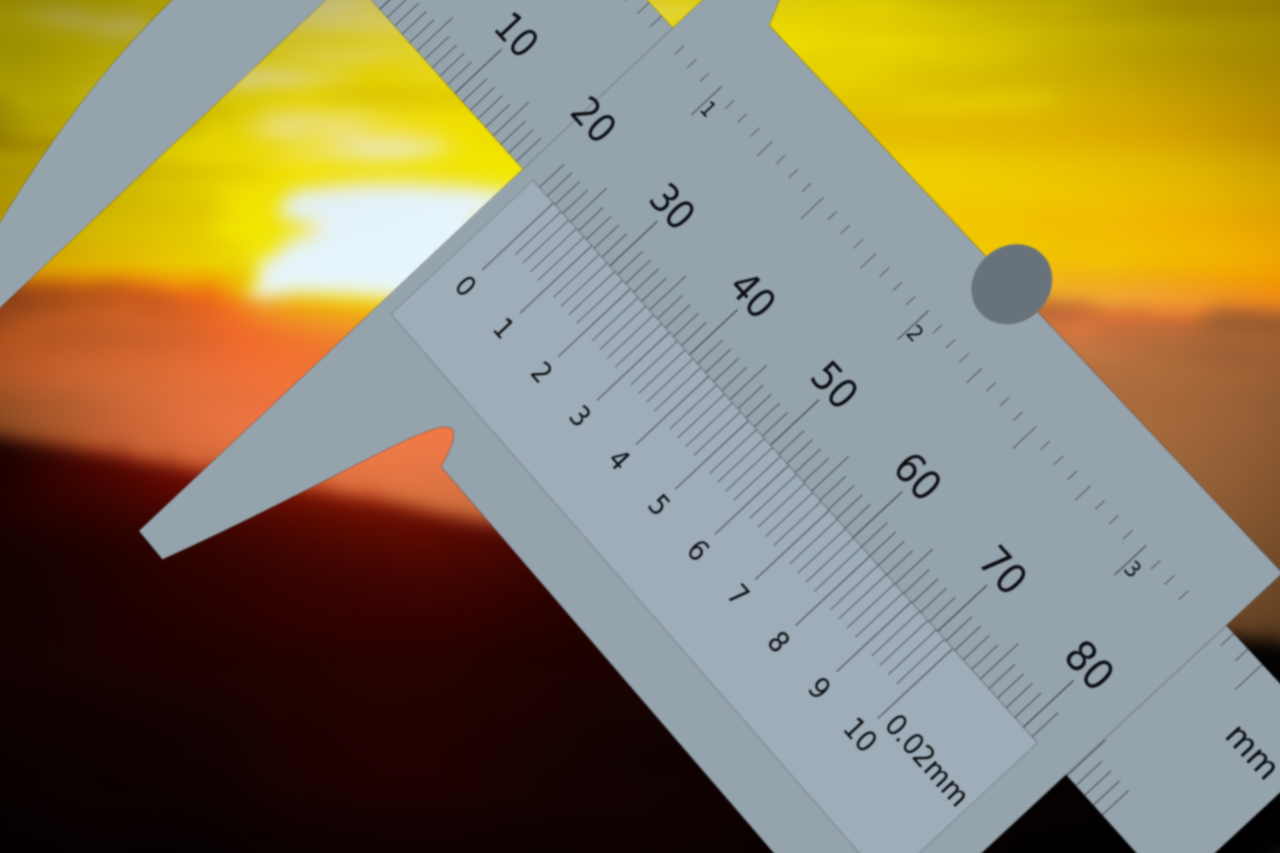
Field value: 22.8 mm
